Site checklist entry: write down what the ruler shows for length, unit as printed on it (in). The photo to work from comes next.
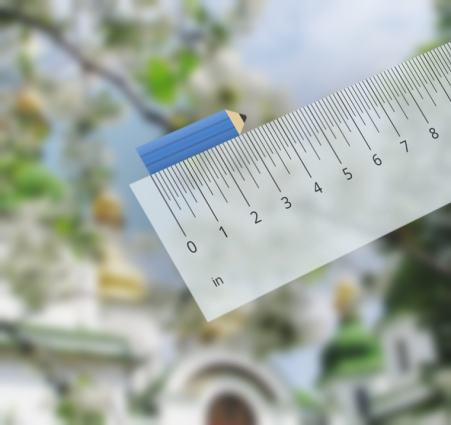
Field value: 3.25 in
